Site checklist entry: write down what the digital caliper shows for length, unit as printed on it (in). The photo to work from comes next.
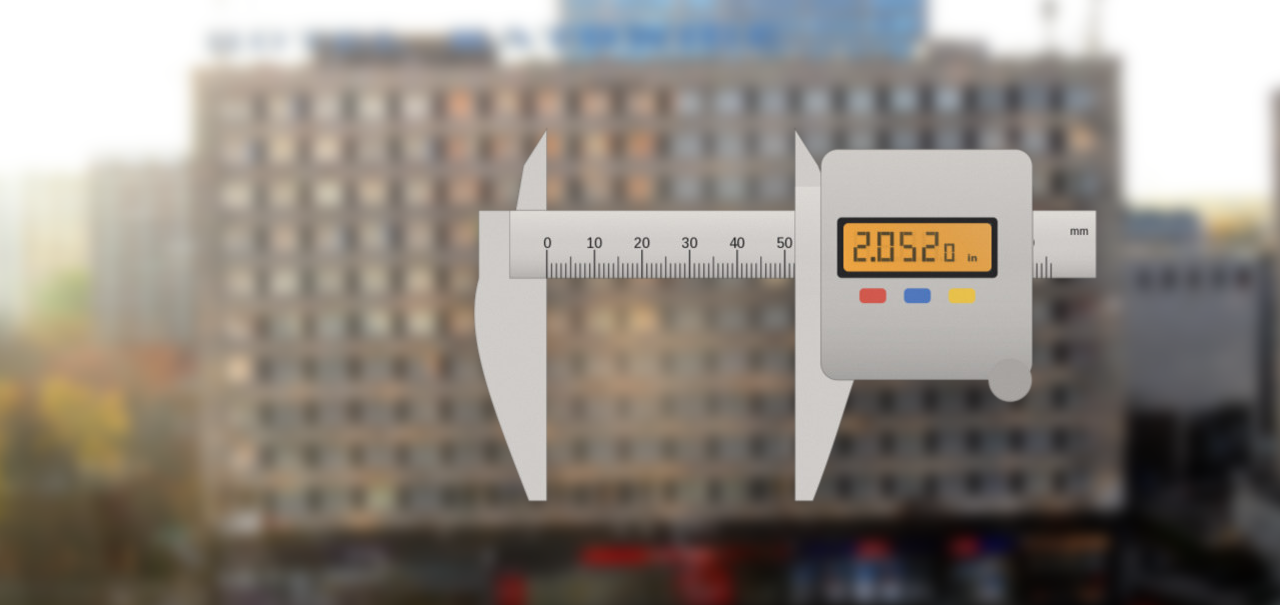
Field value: 2.0520 in
